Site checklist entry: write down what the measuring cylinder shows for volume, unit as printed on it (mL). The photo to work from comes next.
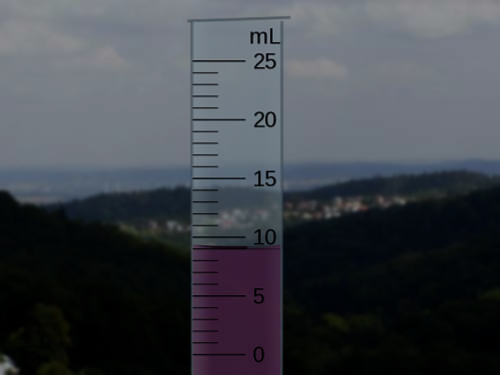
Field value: 9 mL
